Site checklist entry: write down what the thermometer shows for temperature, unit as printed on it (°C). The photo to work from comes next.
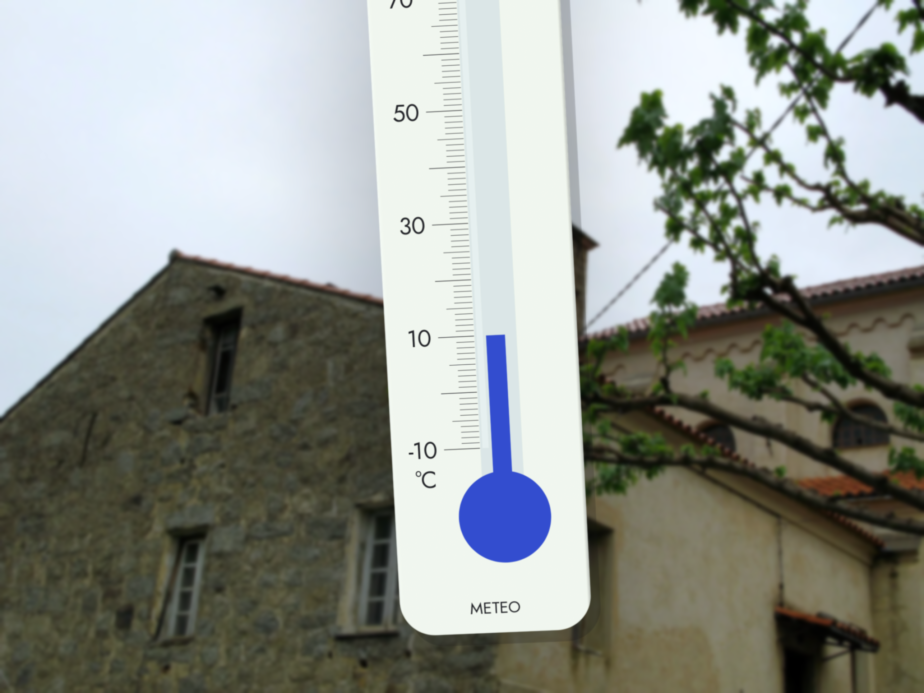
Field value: 10 °C
